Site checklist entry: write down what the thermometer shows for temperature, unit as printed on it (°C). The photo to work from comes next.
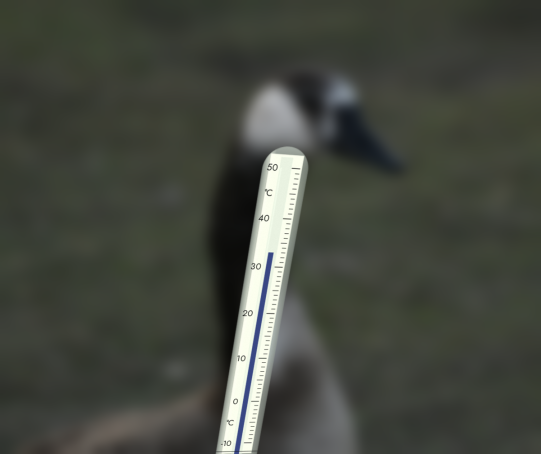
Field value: 33 °C
